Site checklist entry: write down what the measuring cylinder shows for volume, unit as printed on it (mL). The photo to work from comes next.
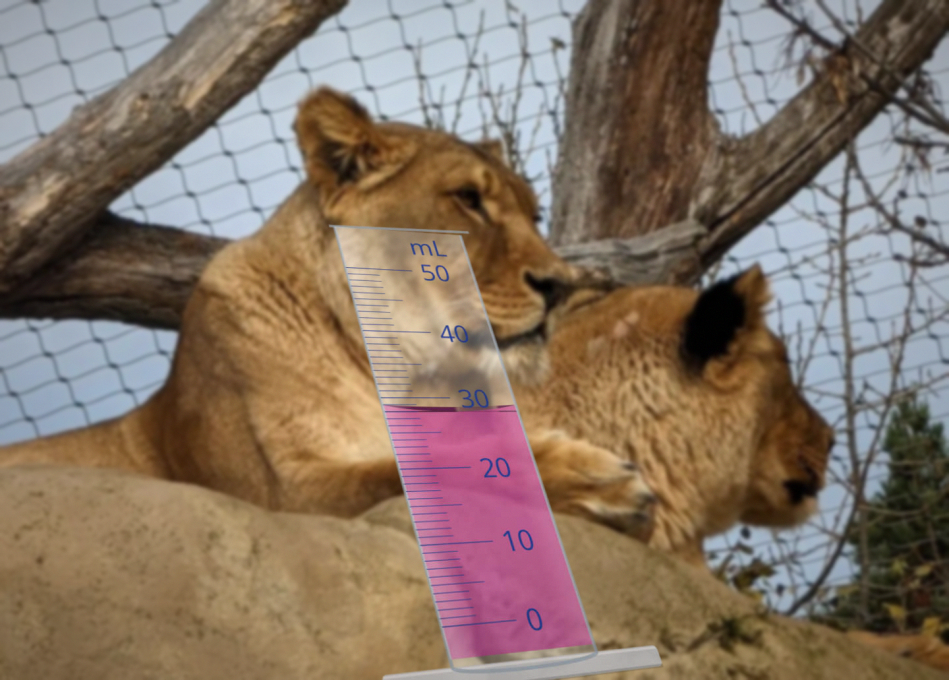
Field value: 28 mL
